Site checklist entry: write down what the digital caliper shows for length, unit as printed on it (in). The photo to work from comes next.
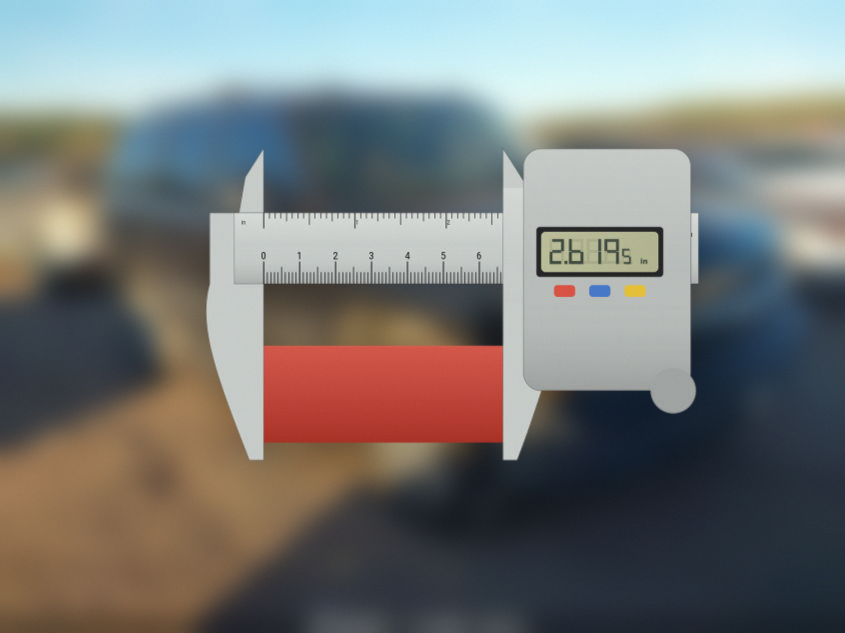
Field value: 2.6195 in
